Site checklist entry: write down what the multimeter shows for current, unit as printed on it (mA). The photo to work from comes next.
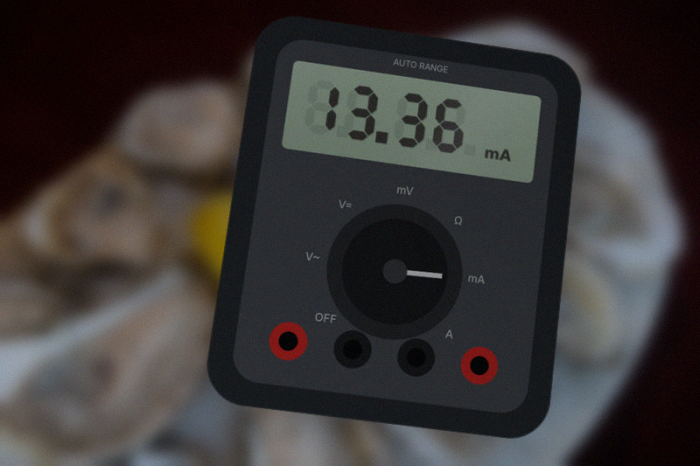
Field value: 13.36 mA
